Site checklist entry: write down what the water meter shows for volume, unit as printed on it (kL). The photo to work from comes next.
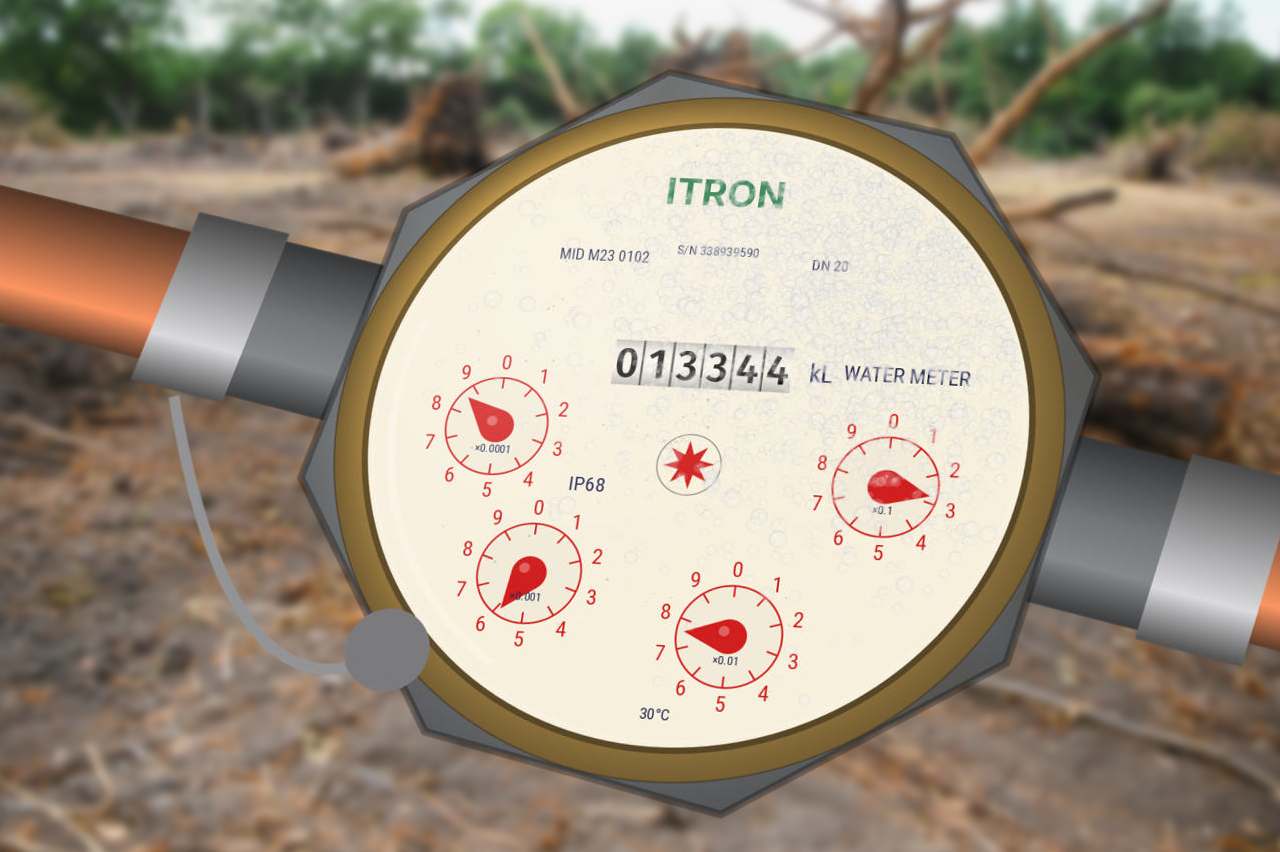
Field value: 13344.2758 kL
